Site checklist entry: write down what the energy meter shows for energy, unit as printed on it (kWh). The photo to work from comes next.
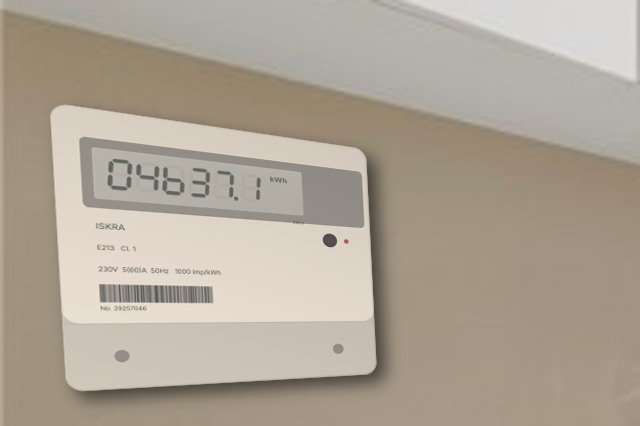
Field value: 4637.1 kWh
